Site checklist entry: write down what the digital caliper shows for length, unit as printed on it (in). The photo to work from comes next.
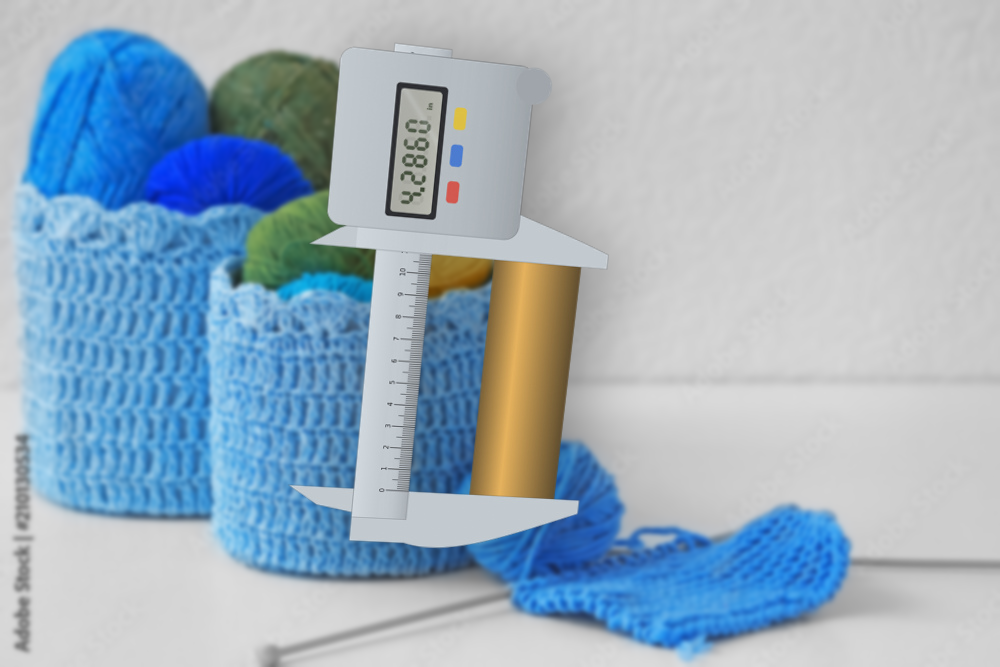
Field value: 4.2860 in
